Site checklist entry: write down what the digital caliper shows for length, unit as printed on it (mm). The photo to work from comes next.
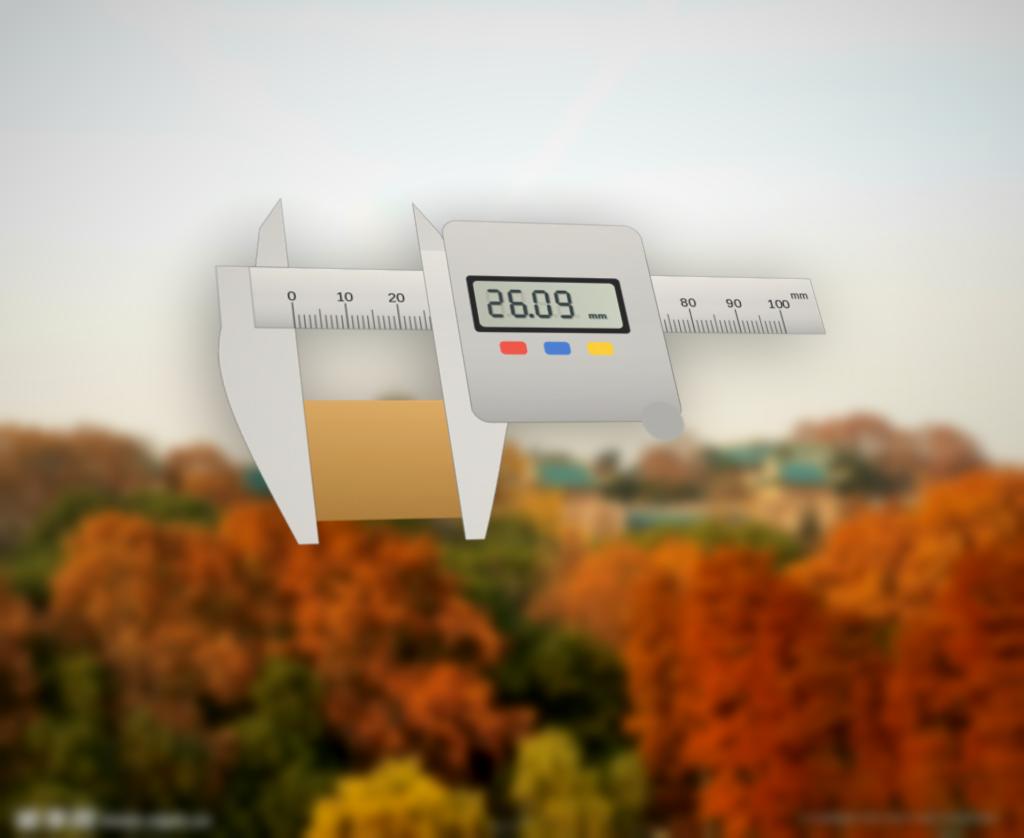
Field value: 26.09 mm
